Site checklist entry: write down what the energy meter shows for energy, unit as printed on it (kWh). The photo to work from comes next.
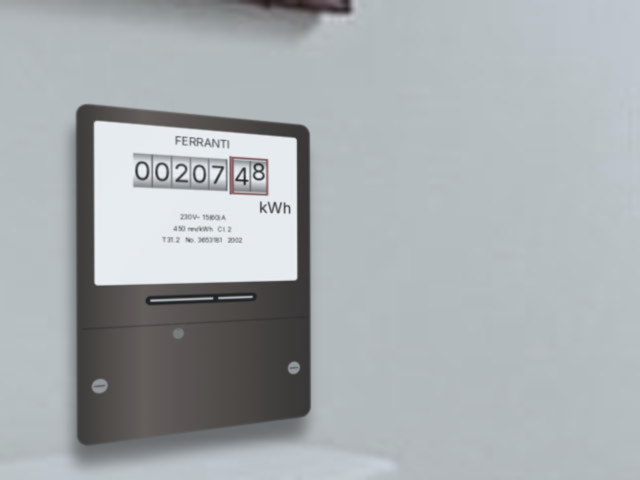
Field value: 207.48 kWh
